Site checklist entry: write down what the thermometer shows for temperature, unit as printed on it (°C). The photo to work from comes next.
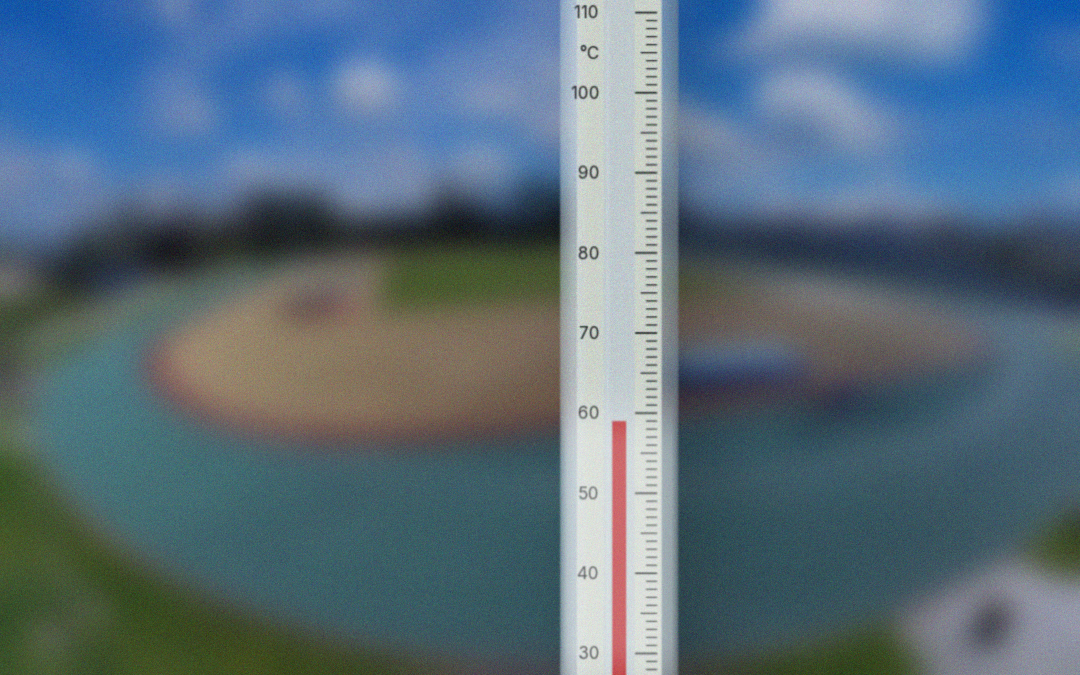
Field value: 59 °C
